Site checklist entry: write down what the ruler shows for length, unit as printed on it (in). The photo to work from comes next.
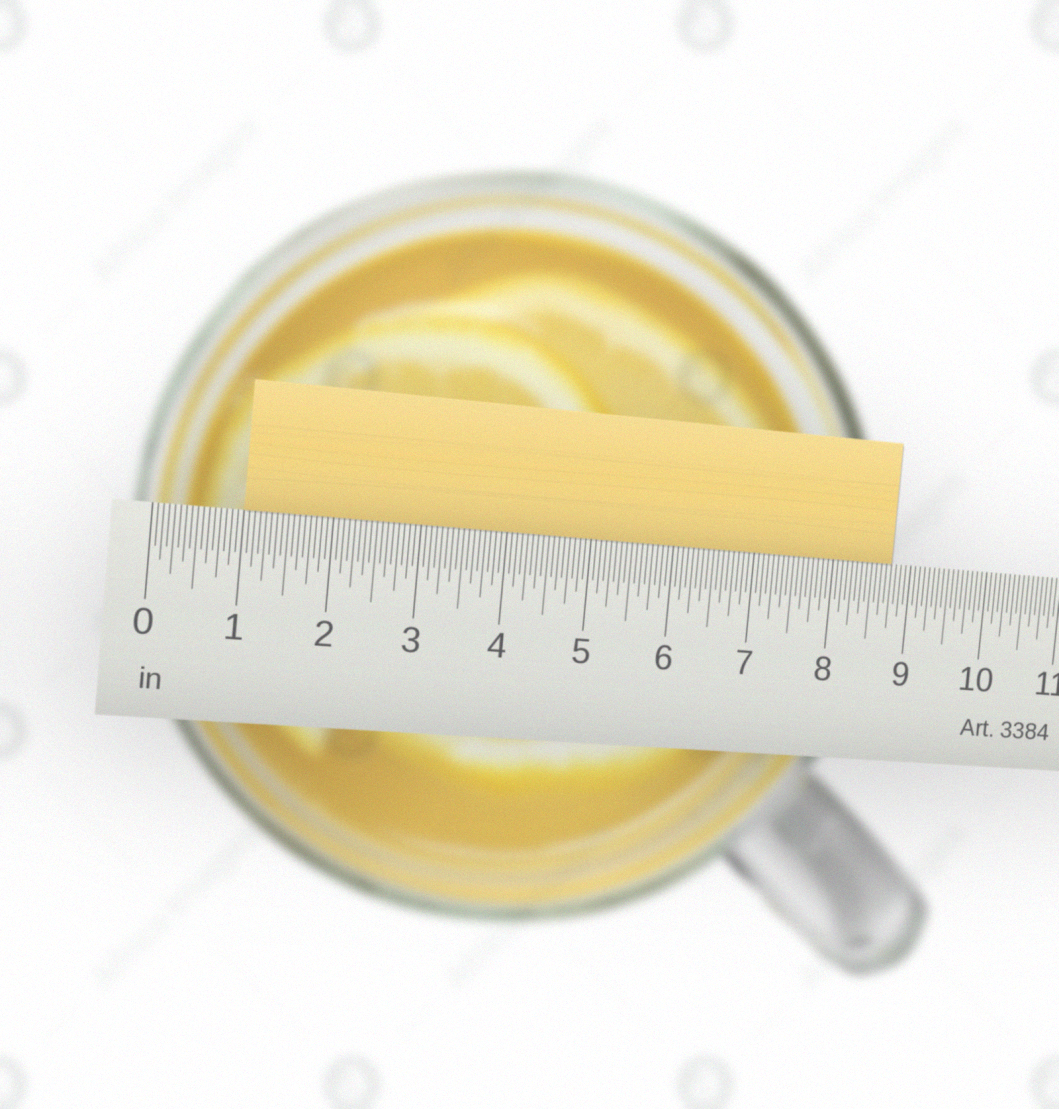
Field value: 7.75 in
